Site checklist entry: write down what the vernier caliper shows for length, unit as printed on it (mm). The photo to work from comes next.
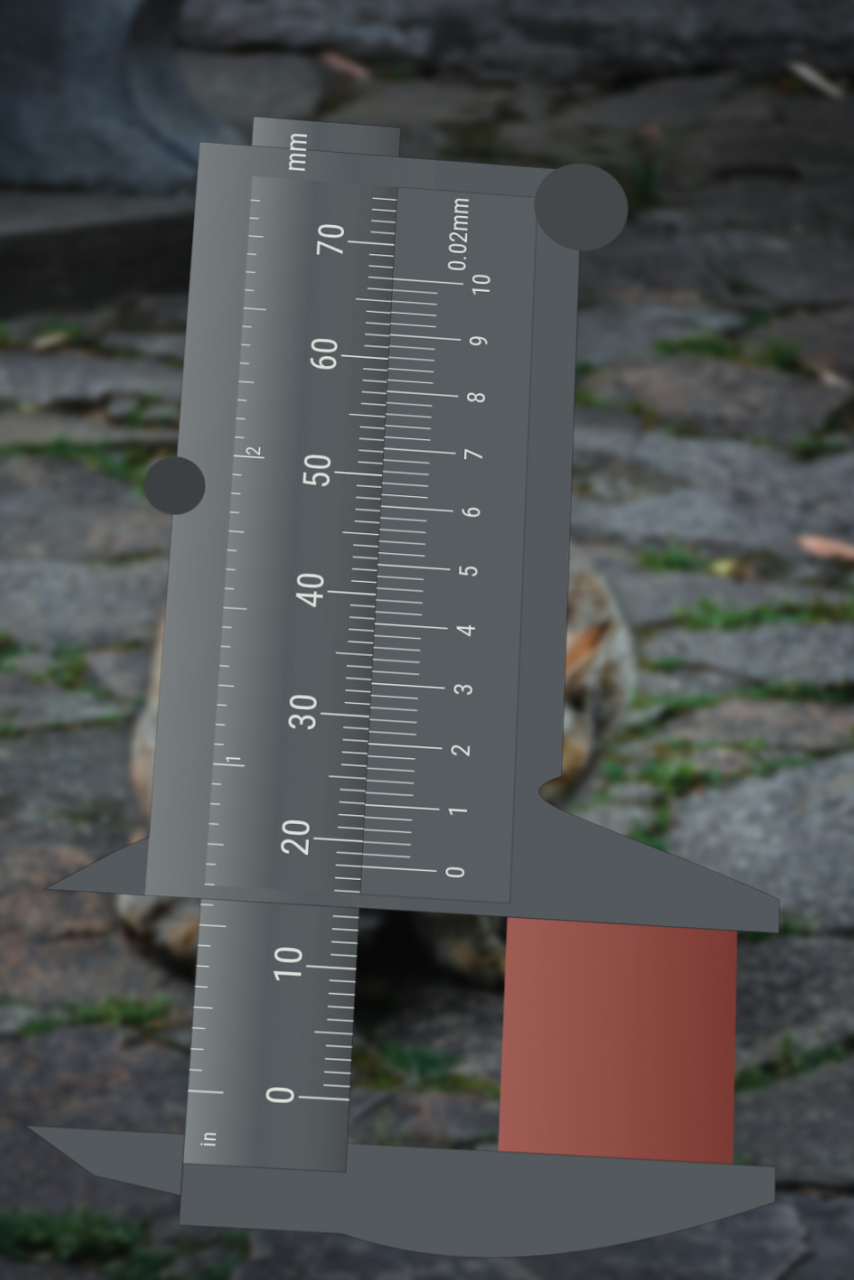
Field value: 18.0 mm
